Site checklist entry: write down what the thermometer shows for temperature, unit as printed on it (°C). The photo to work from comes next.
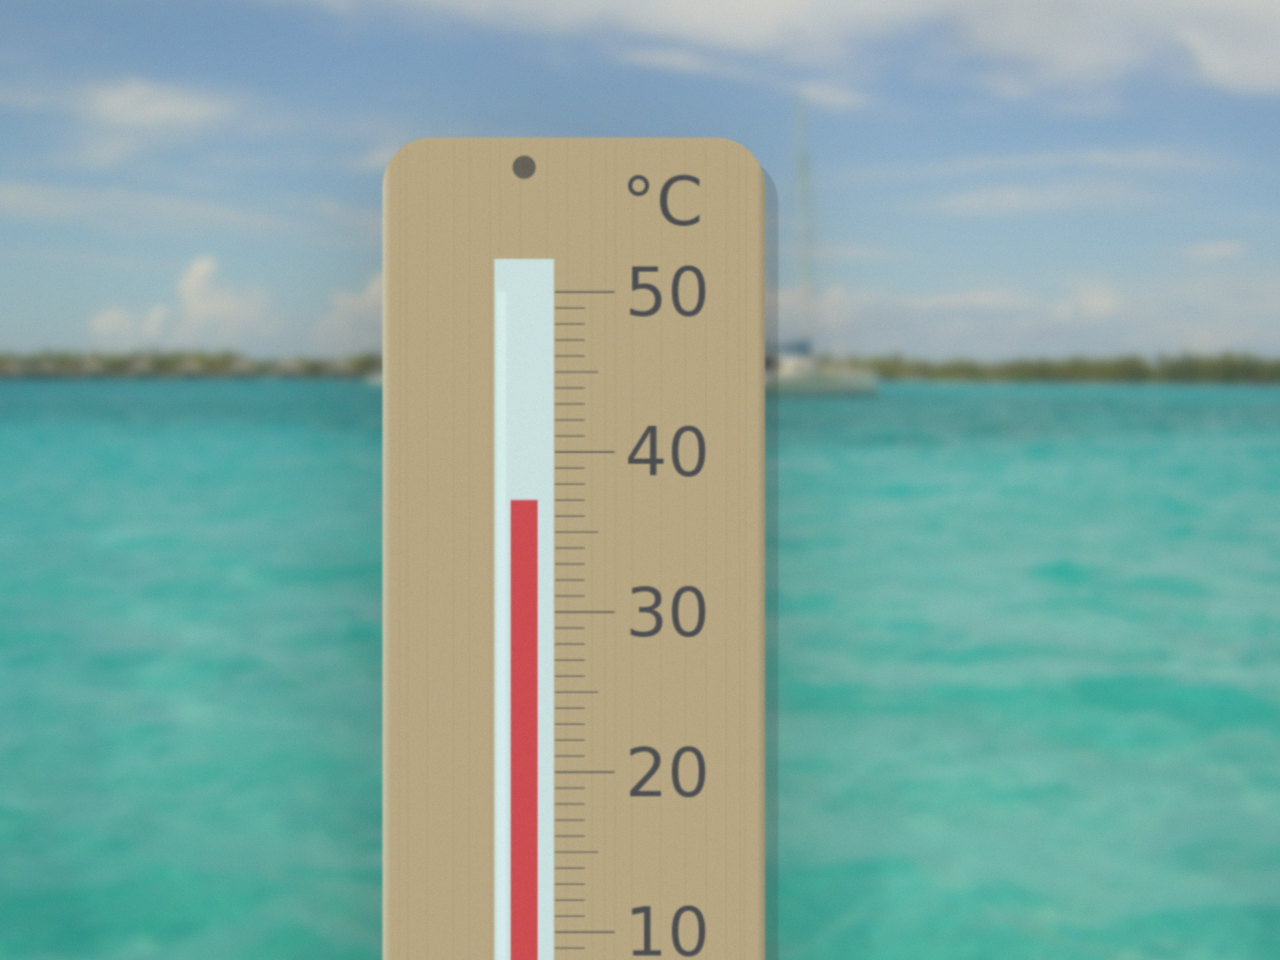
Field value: 37 °C
